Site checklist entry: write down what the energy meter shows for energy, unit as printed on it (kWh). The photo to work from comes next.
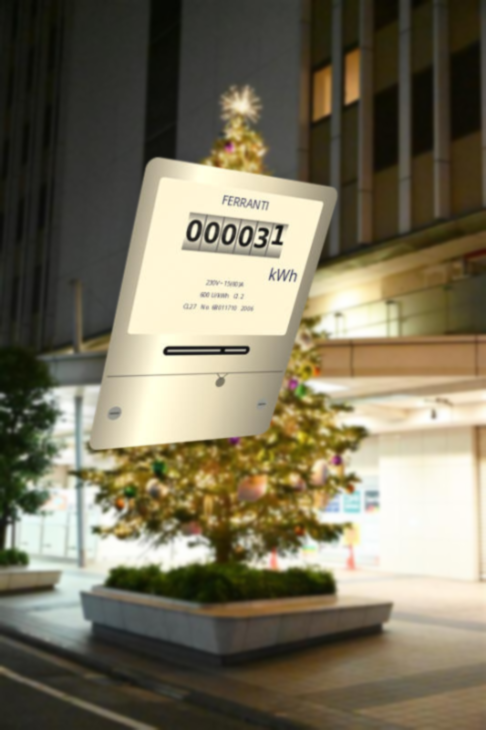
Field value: 31 kWh
